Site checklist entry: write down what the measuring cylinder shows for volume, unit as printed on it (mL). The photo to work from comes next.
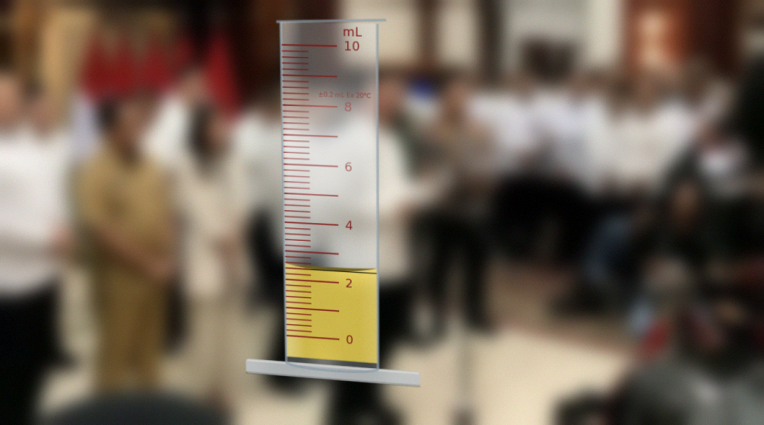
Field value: 2.4 mL
